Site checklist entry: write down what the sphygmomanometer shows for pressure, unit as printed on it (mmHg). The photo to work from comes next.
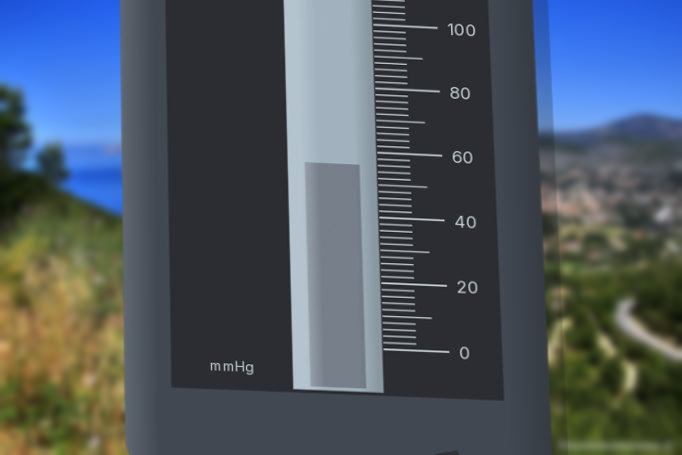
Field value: 56 mmHg
